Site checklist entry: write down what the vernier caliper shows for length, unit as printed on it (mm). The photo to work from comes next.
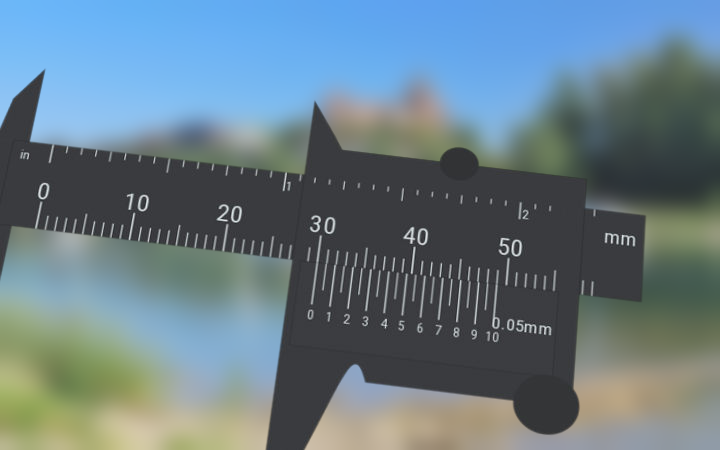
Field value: 30.0 mm
